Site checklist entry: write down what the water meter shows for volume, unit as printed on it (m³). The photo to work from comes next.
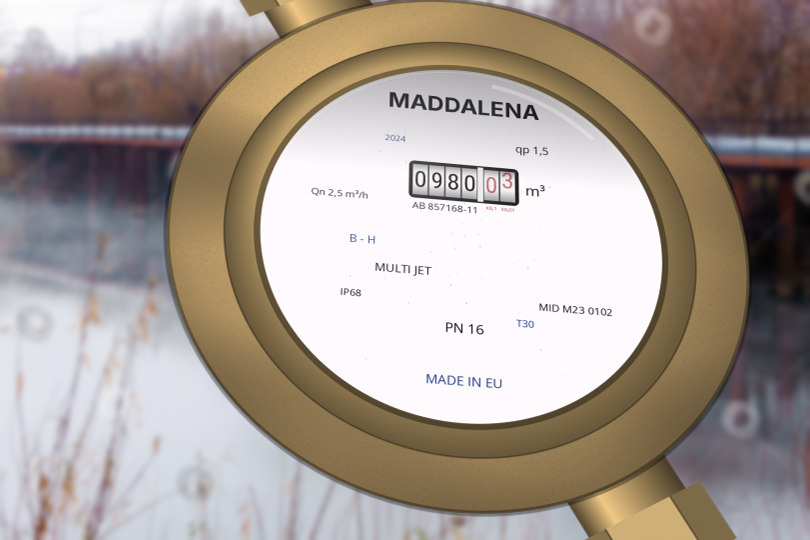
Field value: 980.03 m³
